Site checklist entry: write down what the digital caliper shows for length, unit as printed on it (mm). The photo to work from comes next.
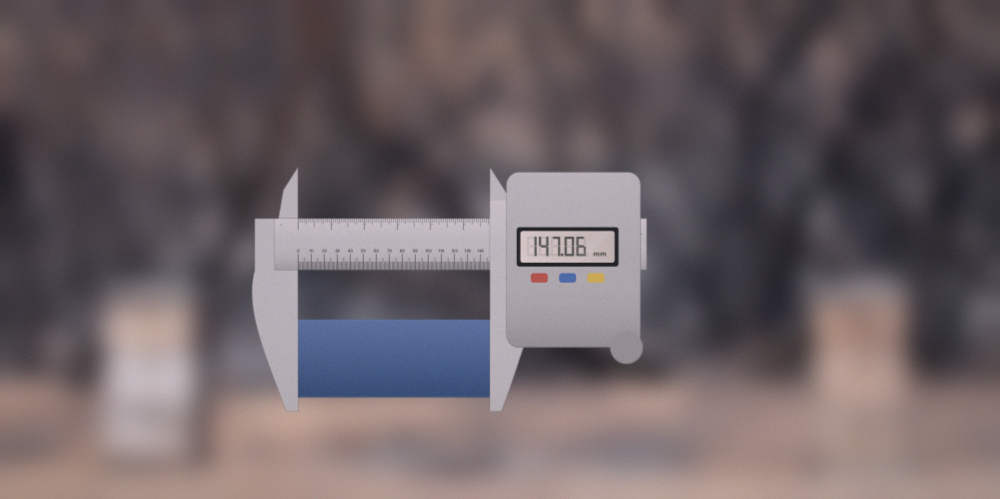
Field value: 147.06 mm
